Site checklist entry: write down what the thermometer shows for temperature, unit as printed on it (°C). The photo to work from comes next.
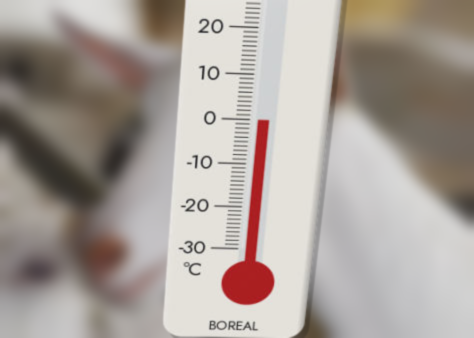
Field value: 0 °C
